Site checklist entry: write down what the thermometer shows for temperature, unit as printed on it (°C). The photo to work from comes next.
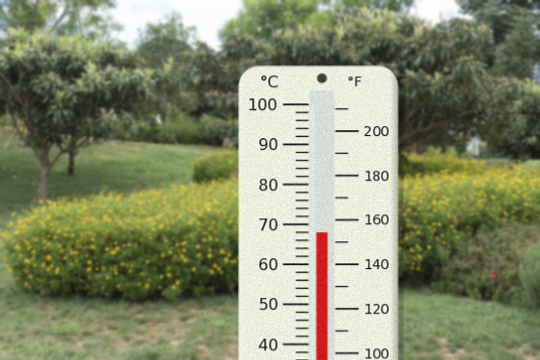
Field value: 68 °C
